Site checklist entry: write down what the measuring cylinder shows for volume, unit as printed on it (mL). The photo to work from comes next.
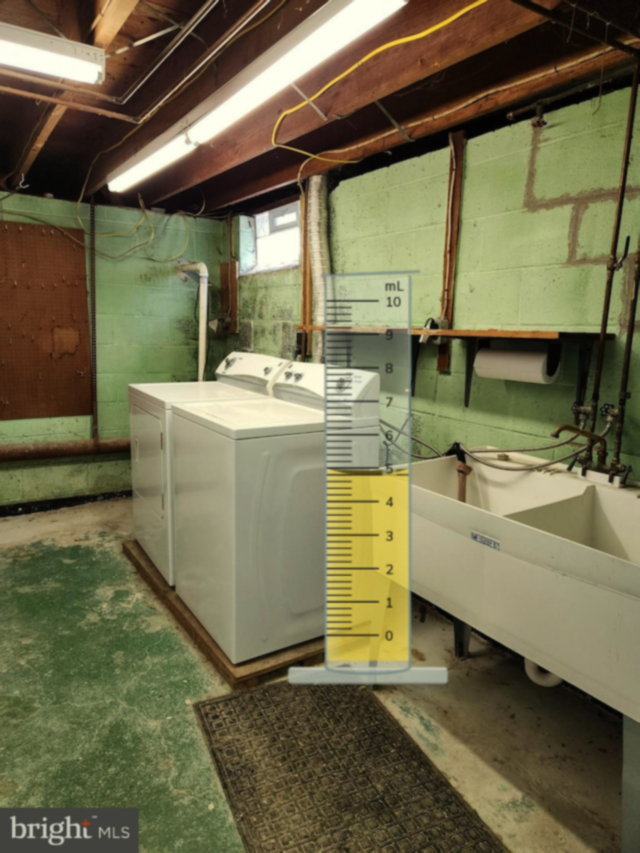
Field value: 4.8 mL
